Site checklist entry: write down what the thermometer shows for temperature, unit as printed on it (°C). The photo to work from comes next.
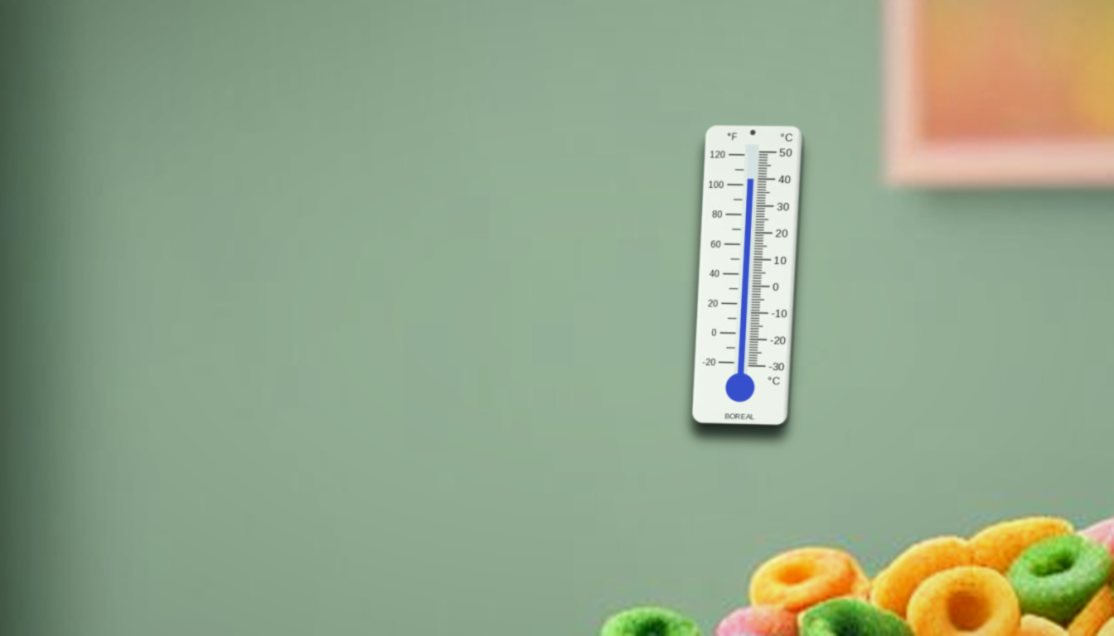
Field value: 40 °C
